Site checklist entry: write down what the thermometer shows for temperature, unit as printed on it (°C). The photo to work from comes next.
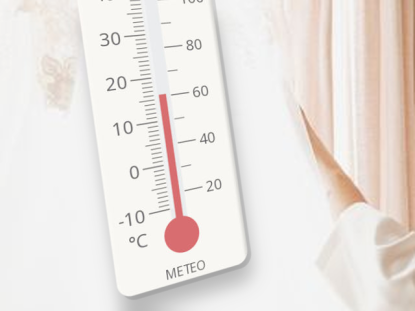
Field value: 16 °C
